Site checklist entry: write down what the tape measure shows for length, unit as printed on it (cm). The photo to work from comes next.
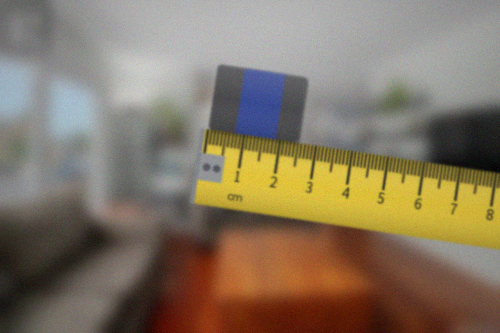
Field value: 2.5 cm
